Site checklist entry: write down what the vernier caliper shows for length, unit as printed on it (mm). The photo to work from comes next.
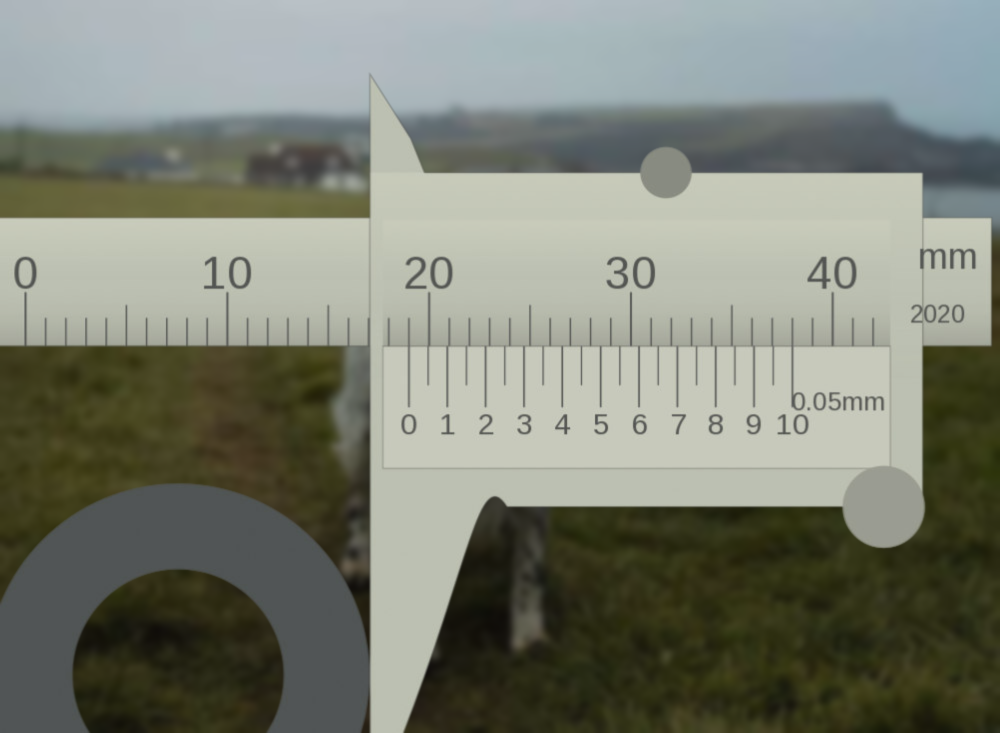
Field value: 19.0 mm
